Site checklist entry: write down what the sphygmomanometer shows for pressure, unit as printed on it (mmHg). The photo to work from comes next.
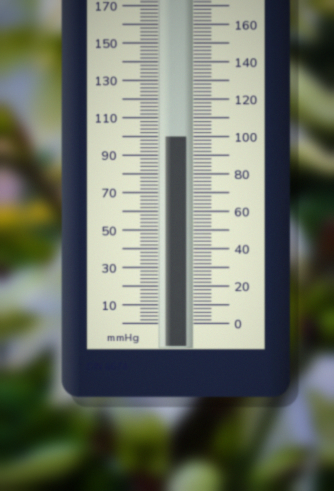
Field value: 100 mmHg
